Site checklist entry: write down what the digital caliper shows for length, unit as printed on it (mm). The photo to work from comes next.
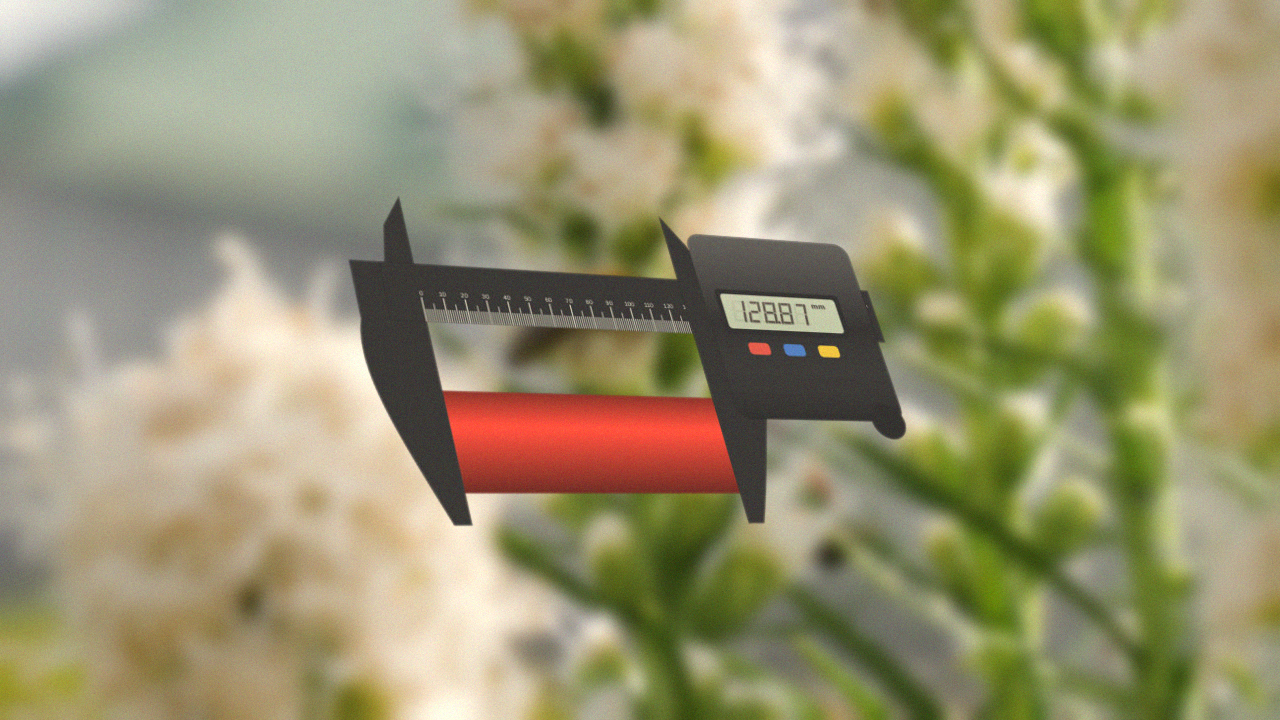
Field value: 128.87 mm
